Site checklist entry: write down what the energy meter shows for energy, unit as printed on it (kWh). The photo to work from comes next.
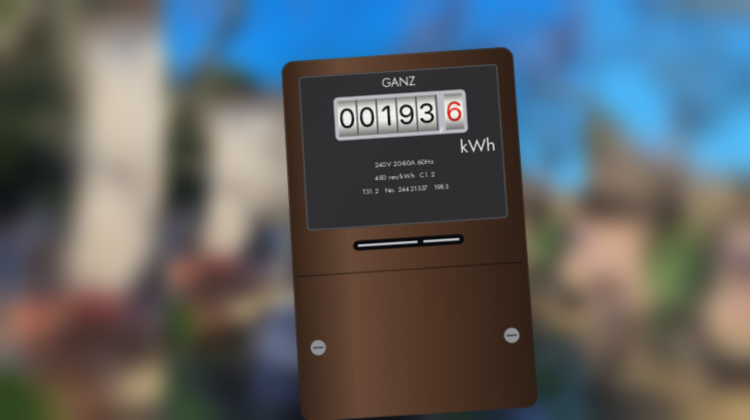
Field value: 193.6 kWh
